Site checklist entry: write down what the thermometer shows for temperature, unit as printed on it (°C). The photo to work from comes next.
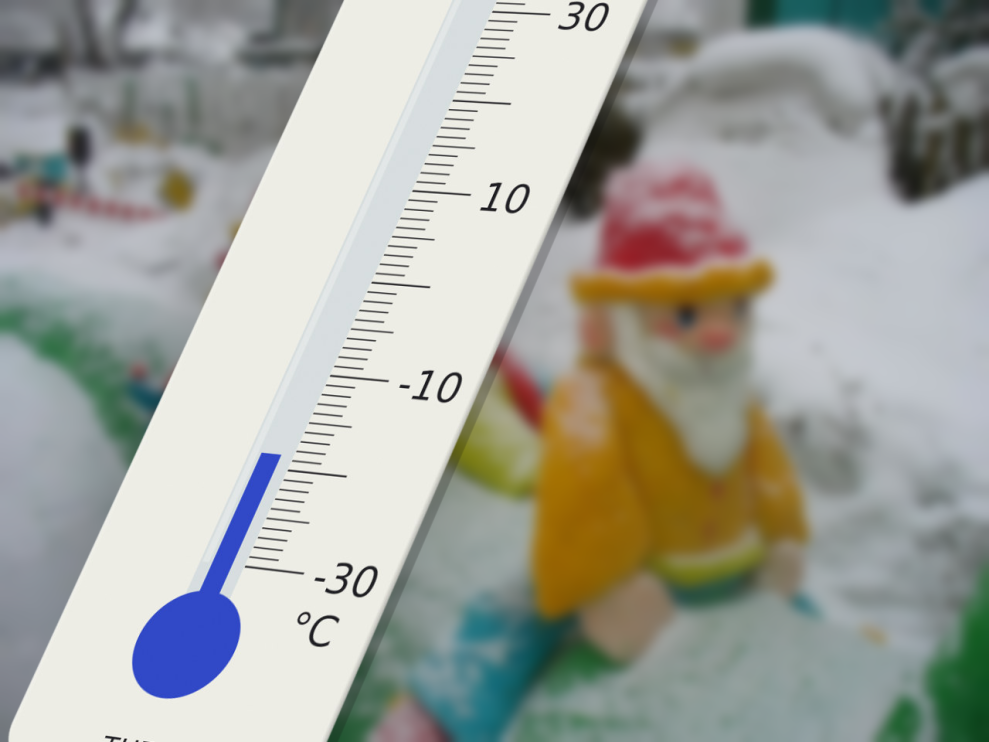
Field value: -18.5 °C
